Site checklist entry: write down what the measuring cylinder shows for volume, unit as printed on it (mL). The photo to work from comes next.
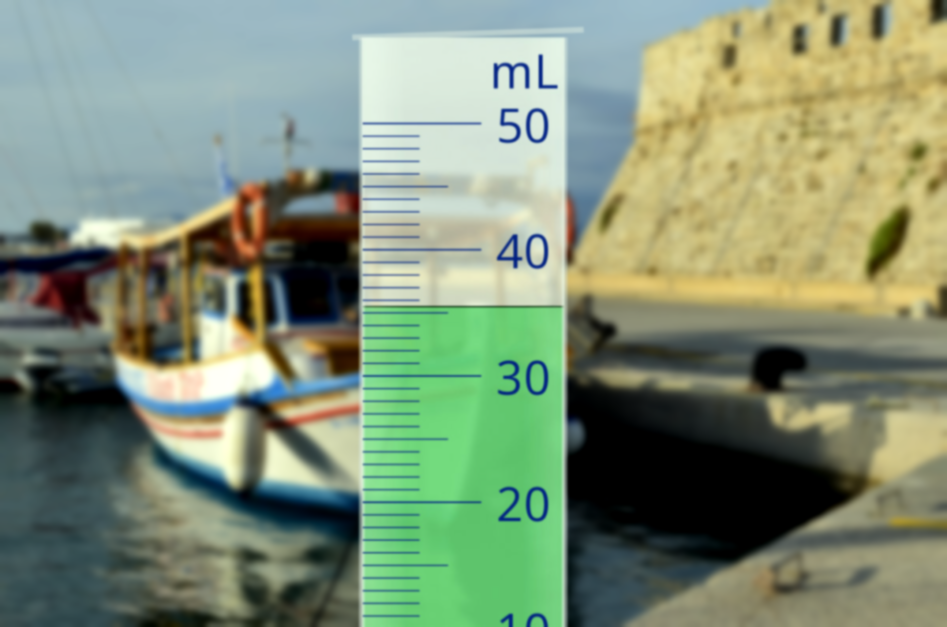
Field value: 35.5 mL
